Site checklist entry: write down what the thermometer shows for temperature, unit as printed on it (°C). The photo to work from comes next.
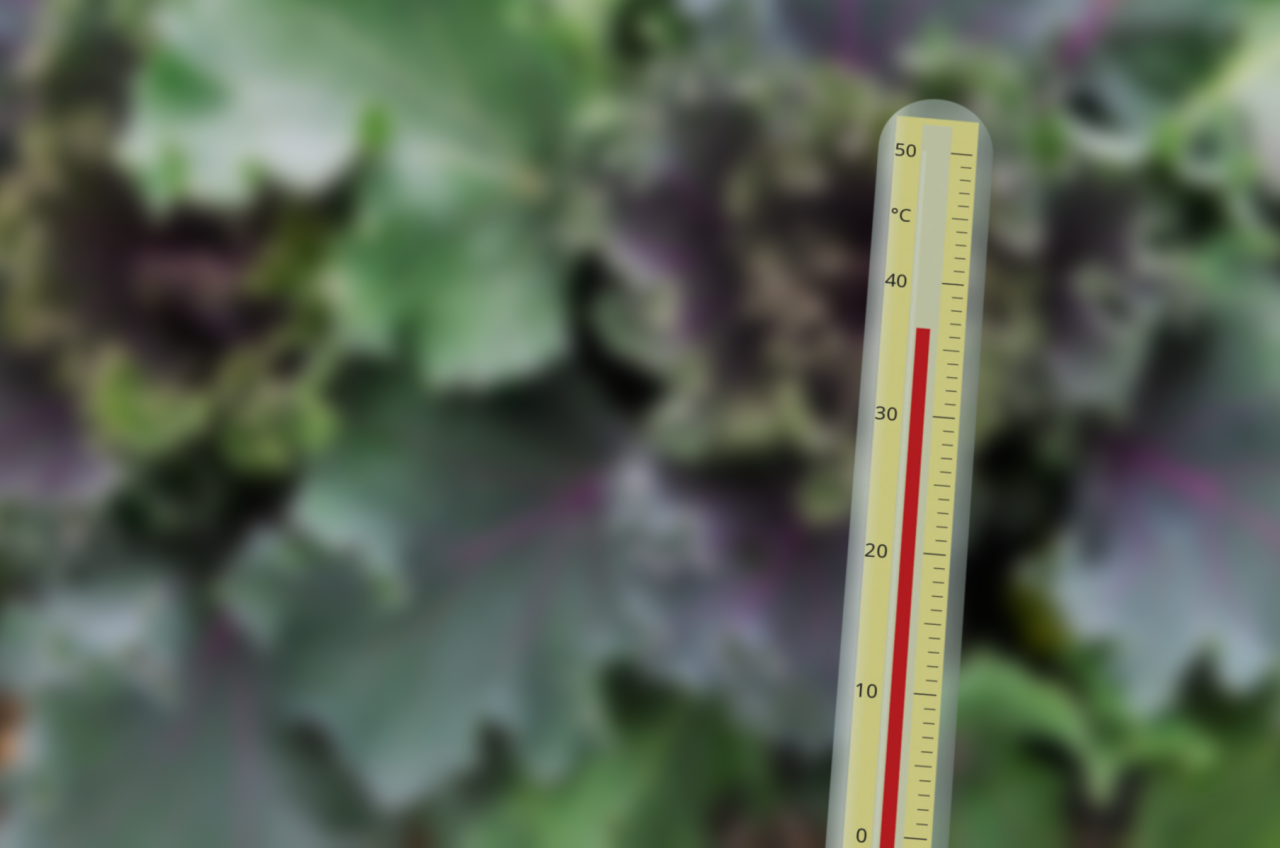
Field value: 36.5 °C
